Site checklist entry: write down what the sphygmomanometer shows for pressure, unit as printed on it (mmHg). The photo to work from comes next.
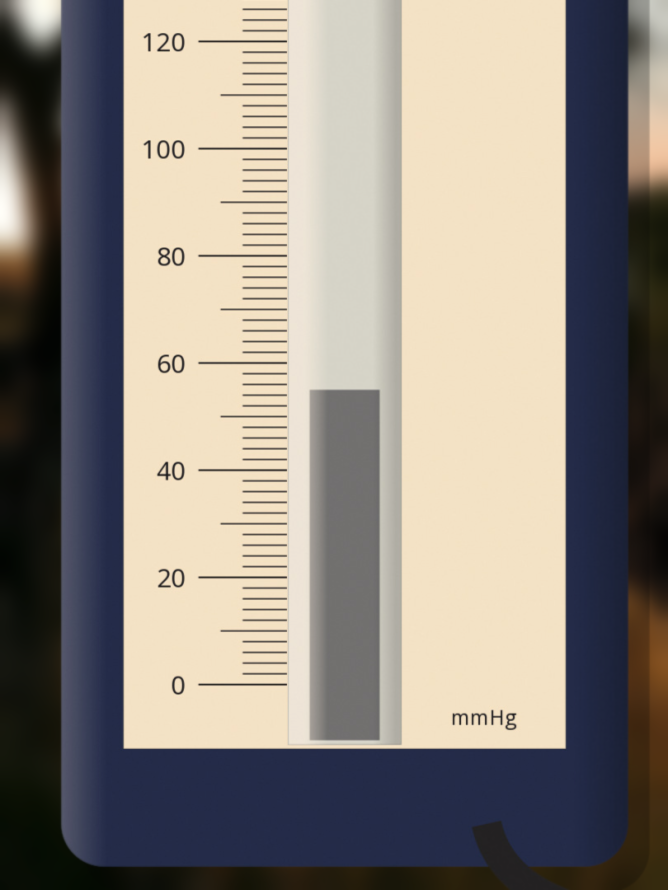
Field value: 55 mmHg
